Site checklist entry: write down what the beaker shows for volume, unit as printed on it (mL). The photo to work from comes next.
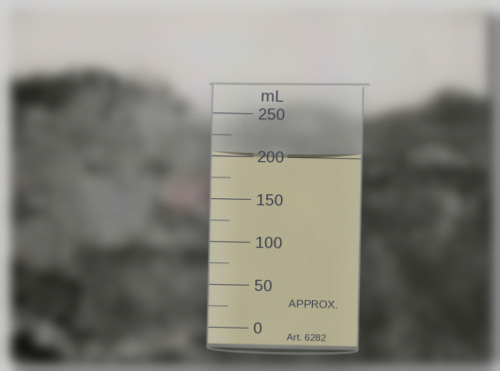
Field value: 200 mL
